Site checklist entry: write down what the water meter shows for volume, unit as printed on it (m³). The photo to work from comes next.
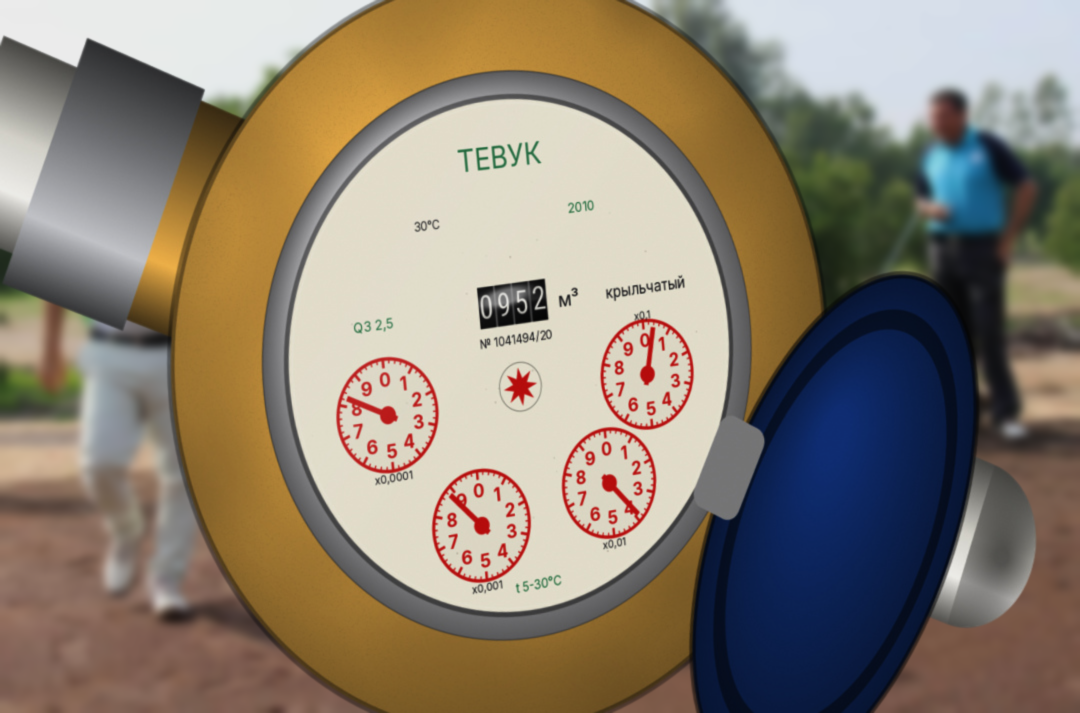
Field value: 952.0388 m³
